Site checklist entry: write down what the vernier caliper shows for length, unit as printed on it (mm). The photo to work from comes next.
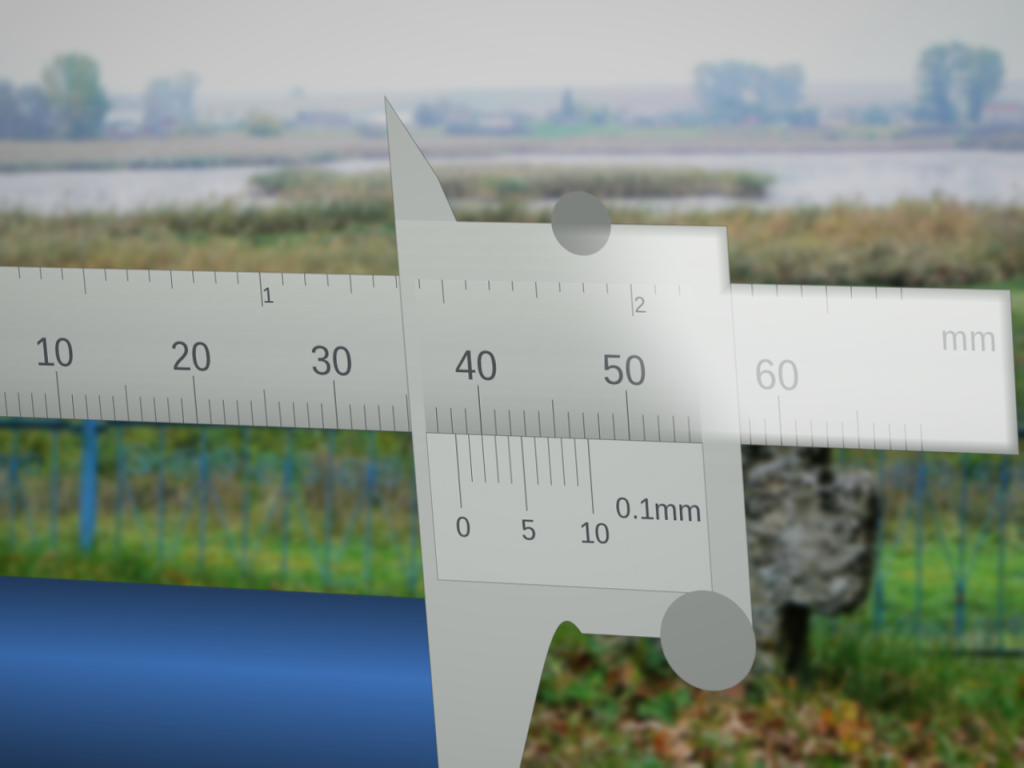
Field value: 38.2 mm
